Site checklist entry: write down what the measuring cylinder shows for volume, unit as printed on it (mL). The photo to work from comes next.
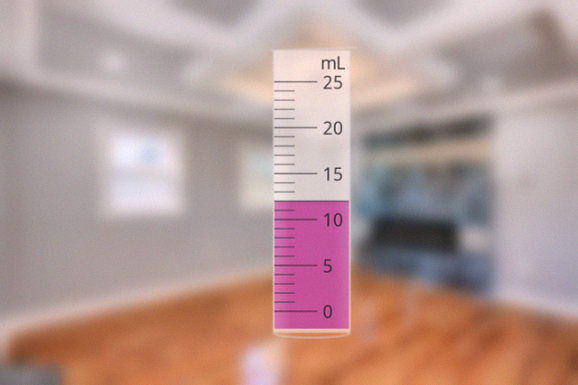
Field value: 12 mL
